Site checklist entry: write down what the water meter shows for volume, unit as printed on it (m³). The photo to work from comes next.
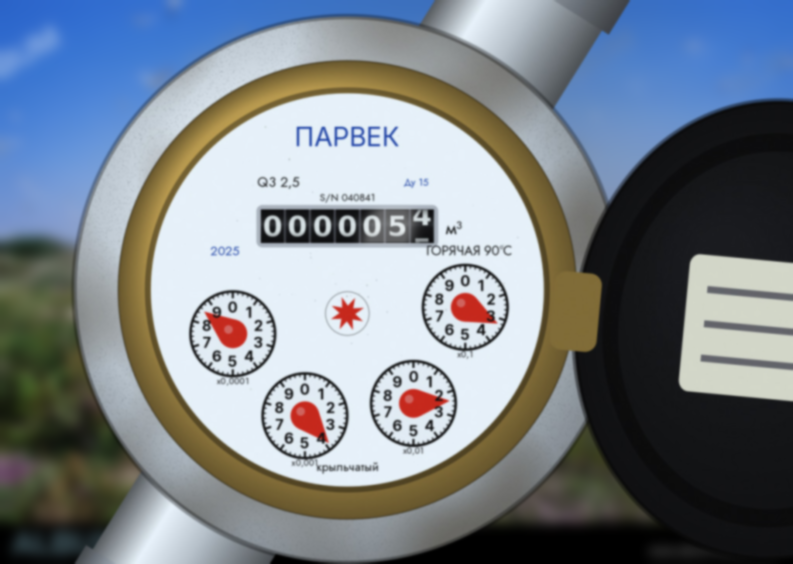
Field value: 54.3238 m³
